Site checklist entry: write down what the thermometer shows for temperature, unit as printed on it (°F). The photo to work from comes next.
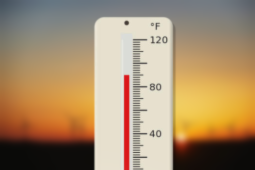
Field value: 90 °F
